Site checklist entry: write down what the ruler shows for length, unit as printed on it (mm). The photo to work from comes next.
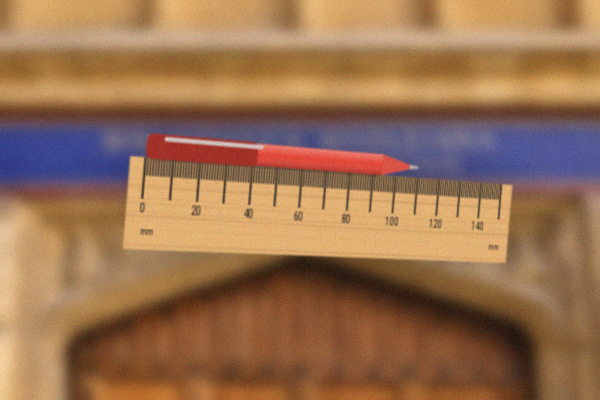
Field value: 110 mm
